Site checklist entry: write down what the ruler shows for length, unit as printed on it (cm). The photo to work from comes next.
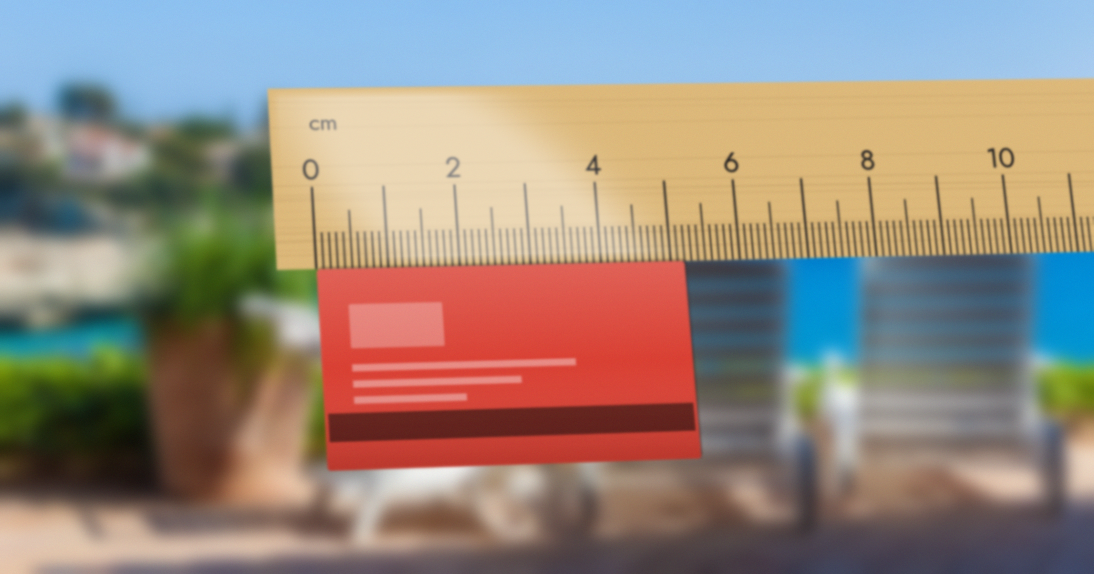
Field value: 5.2 cm
